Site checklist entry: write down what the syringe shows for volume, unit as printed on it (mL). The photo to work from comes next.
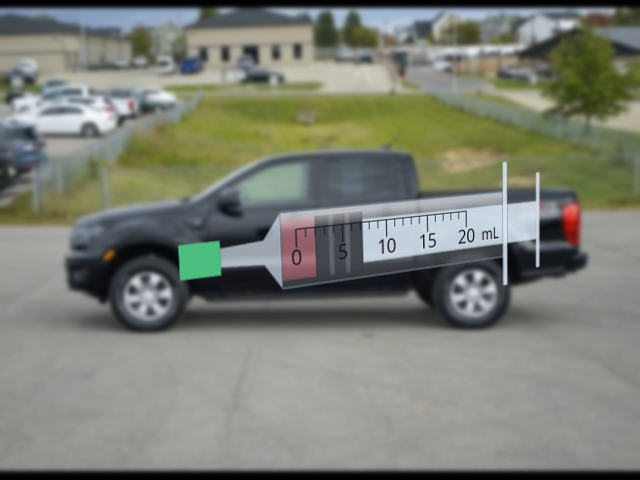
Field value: 2 mL
